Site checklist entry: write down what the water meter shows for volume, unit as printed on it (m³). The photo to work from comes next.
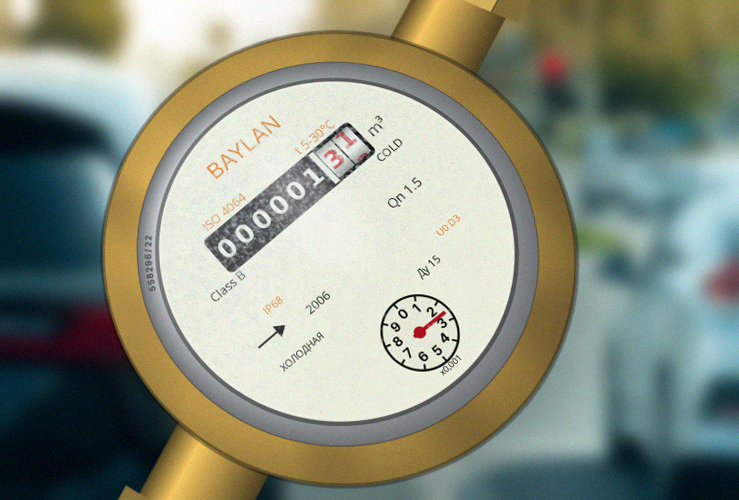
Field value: 1.312 m³
